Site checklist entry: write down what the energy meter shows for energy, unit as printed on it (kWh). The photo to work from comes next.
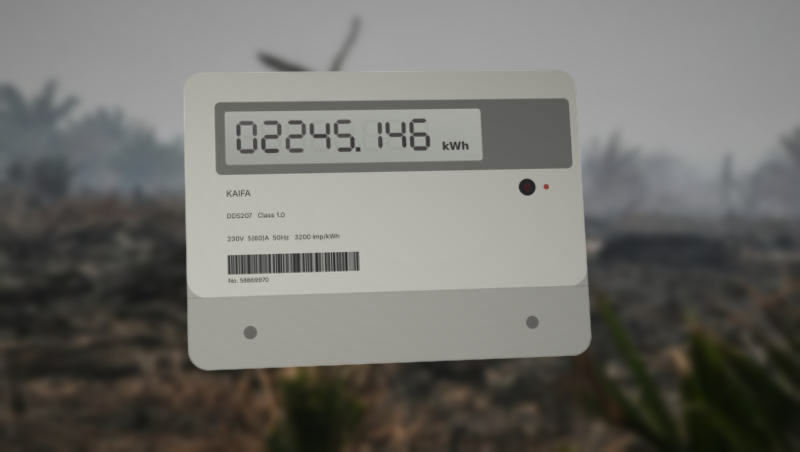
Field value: 2245.146 kWh
